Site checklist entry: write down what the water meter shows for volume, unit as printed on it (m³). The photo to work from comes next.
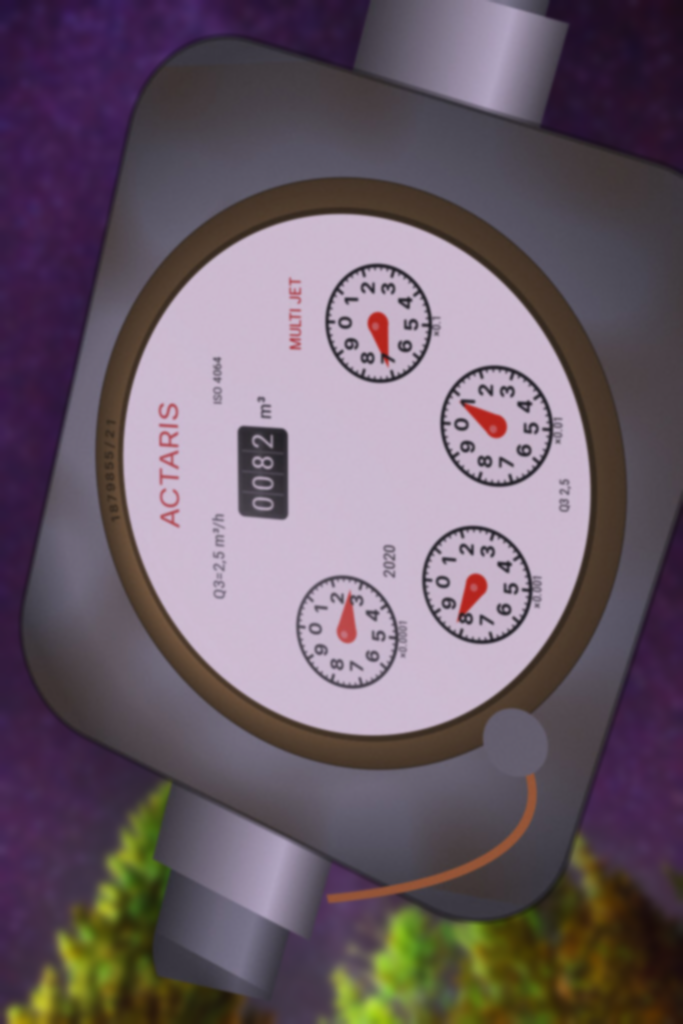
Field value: 82.7082 m³
